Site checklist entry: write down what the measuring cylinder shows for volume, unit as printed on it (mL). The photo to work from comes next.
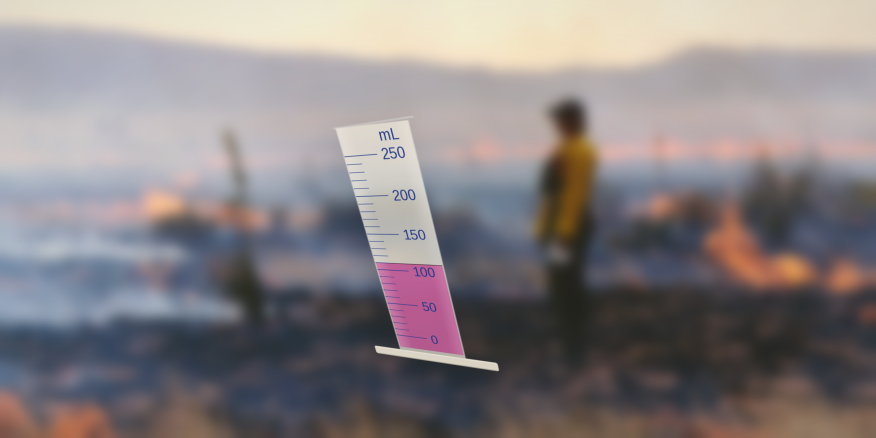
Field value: 110 mL
